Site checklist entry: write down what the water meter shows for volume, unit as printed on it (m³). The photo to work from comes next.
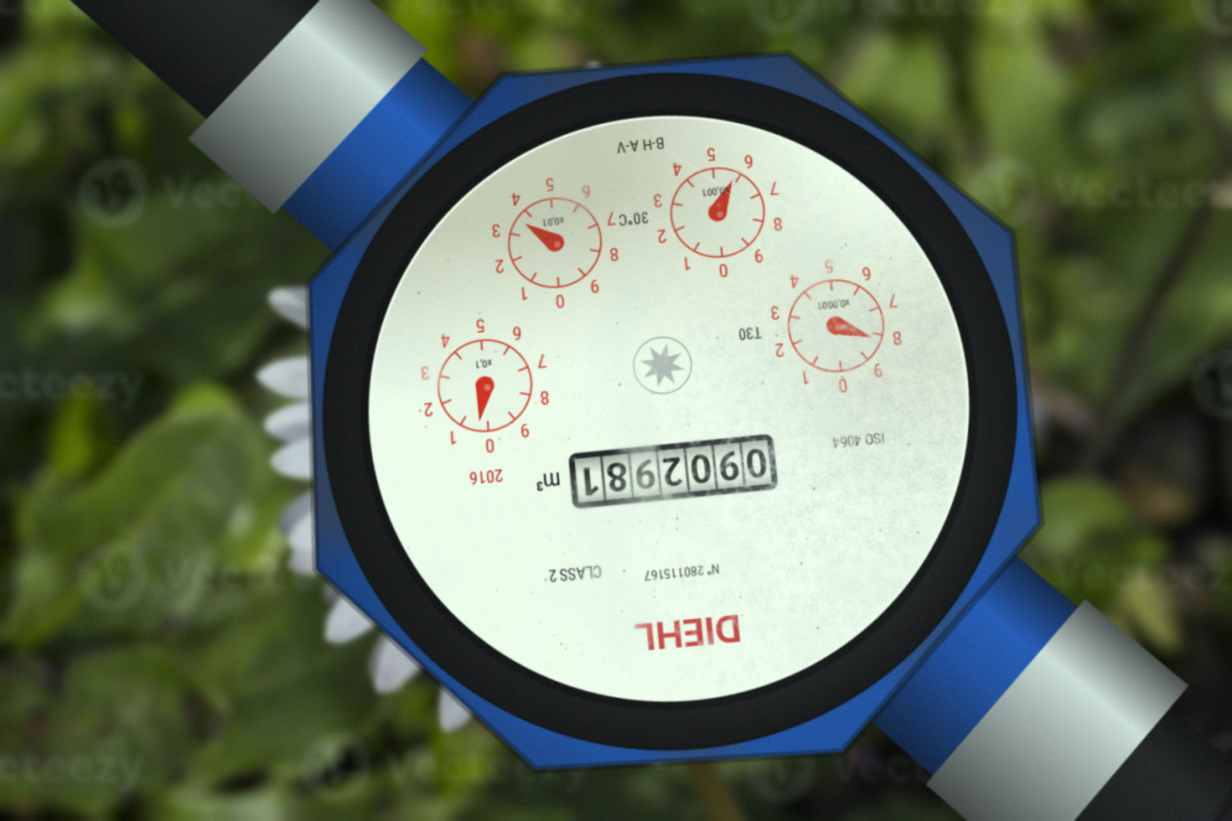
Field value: 902981.0358 m³
